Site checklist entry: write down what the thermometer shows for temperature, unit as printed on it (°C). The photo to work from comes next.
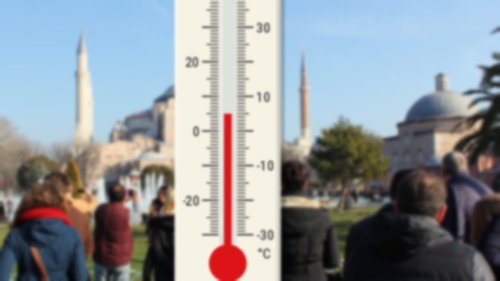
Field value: 5 °C
